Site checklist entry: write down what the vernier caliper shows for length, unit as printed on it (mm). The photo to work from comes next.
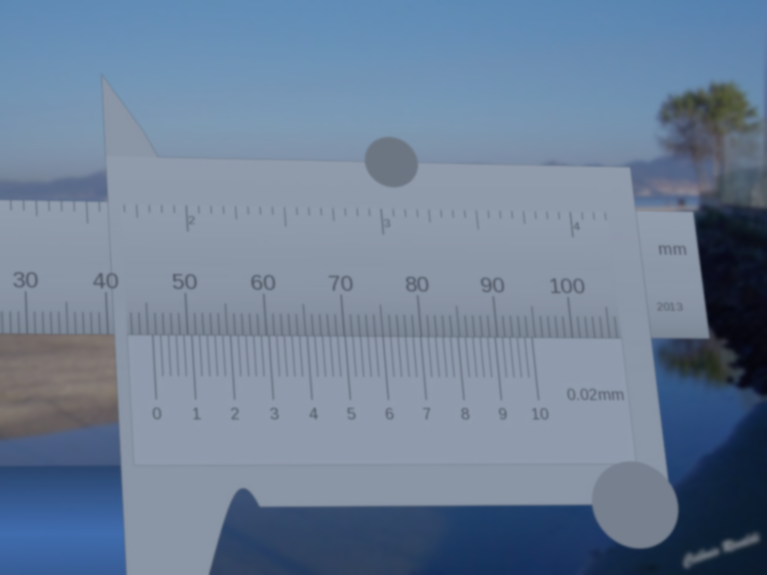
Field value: 45.6 mm
